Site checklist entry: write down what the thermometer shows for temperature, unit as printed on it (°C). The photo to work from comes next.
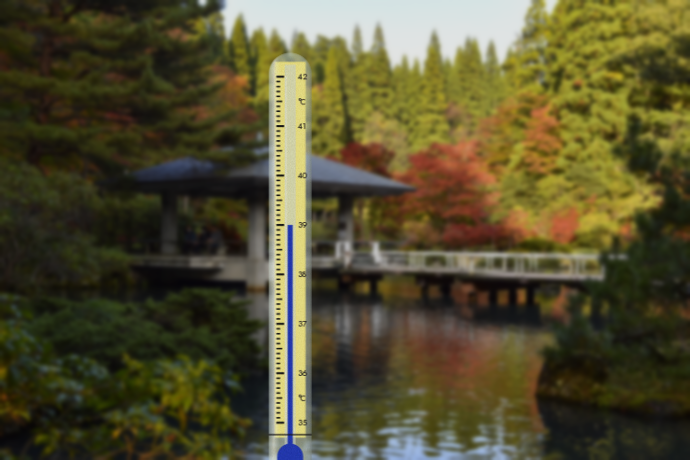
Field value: 39 °C
